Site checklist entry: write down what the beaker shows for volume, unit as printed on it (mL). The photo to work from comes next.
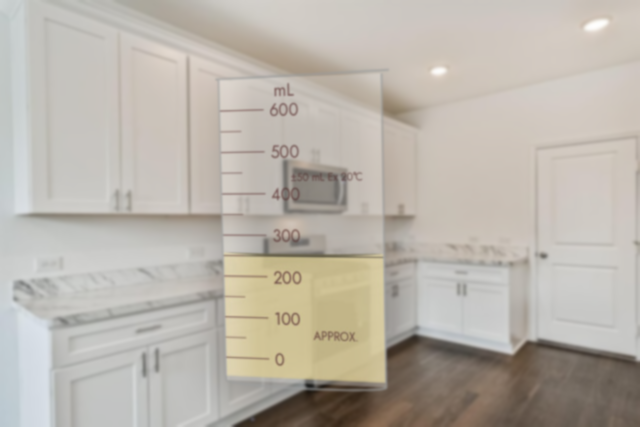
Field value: 250 mL
